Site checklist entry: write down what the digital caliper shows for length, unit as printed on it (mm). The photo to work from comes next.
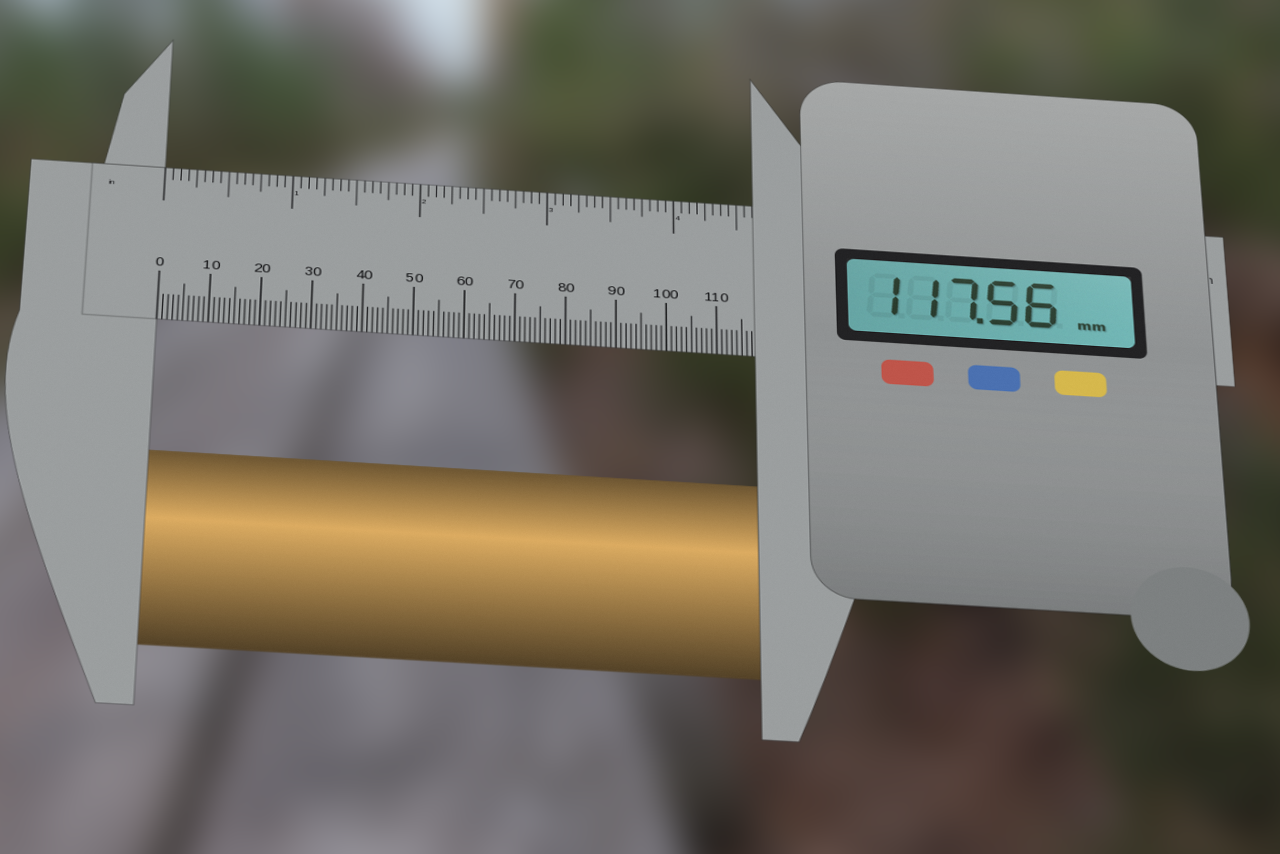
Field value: 117.56 mm
